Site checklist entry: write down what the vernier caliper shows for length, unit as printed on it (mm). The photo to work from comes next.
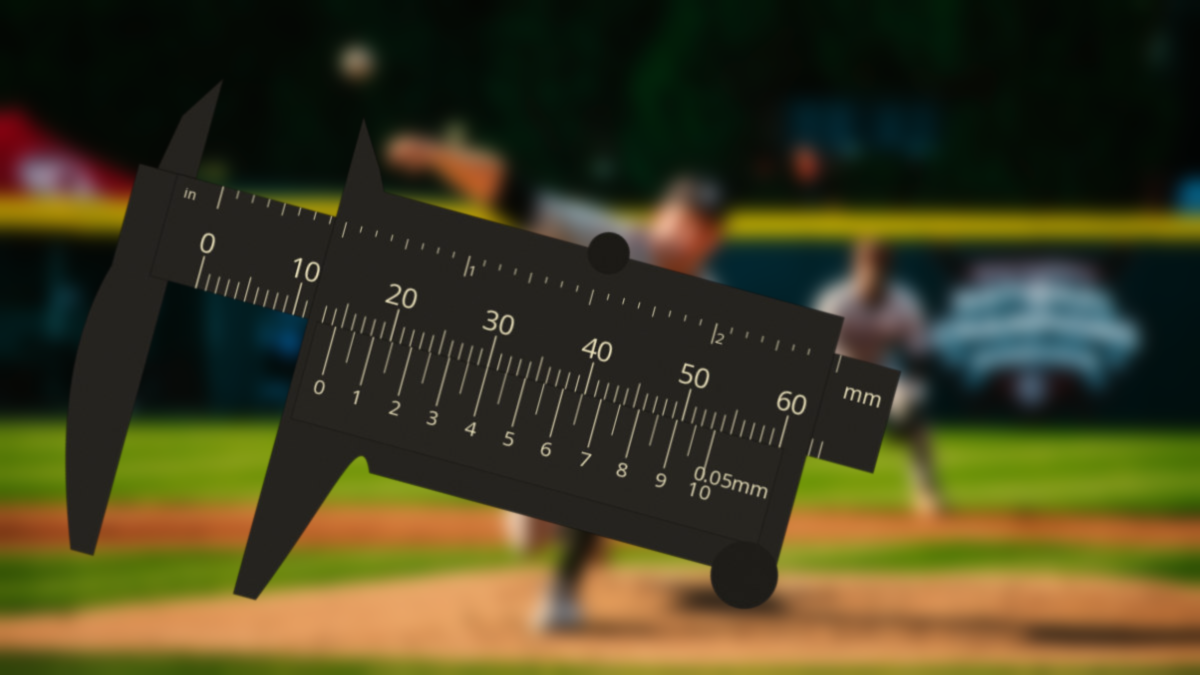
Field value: 14.4 mm
